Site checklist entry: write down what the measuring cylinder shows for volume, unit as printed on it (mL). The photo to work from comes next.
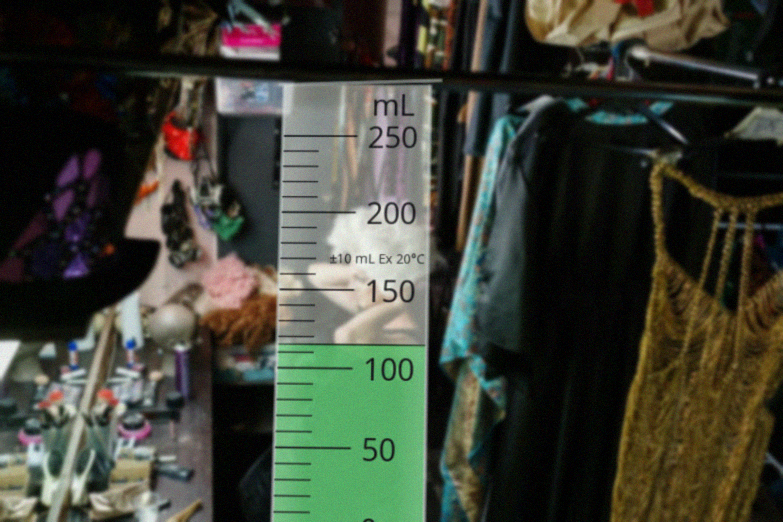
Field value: 115 mL
